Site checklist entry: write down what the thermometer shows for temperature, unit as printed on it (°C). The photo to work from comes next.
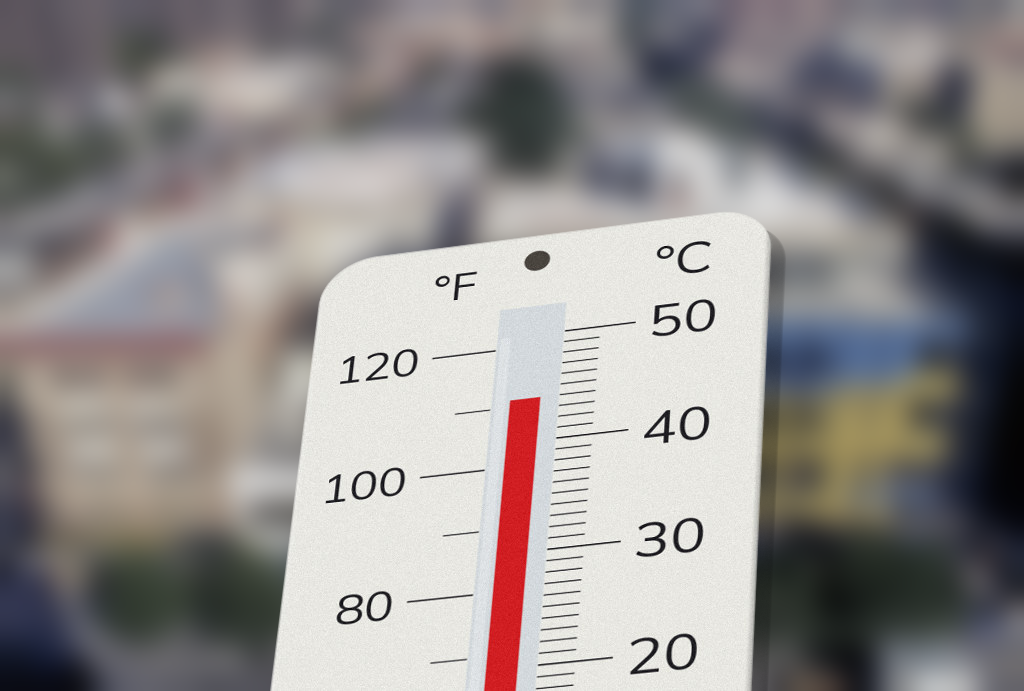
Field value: 44 °C
